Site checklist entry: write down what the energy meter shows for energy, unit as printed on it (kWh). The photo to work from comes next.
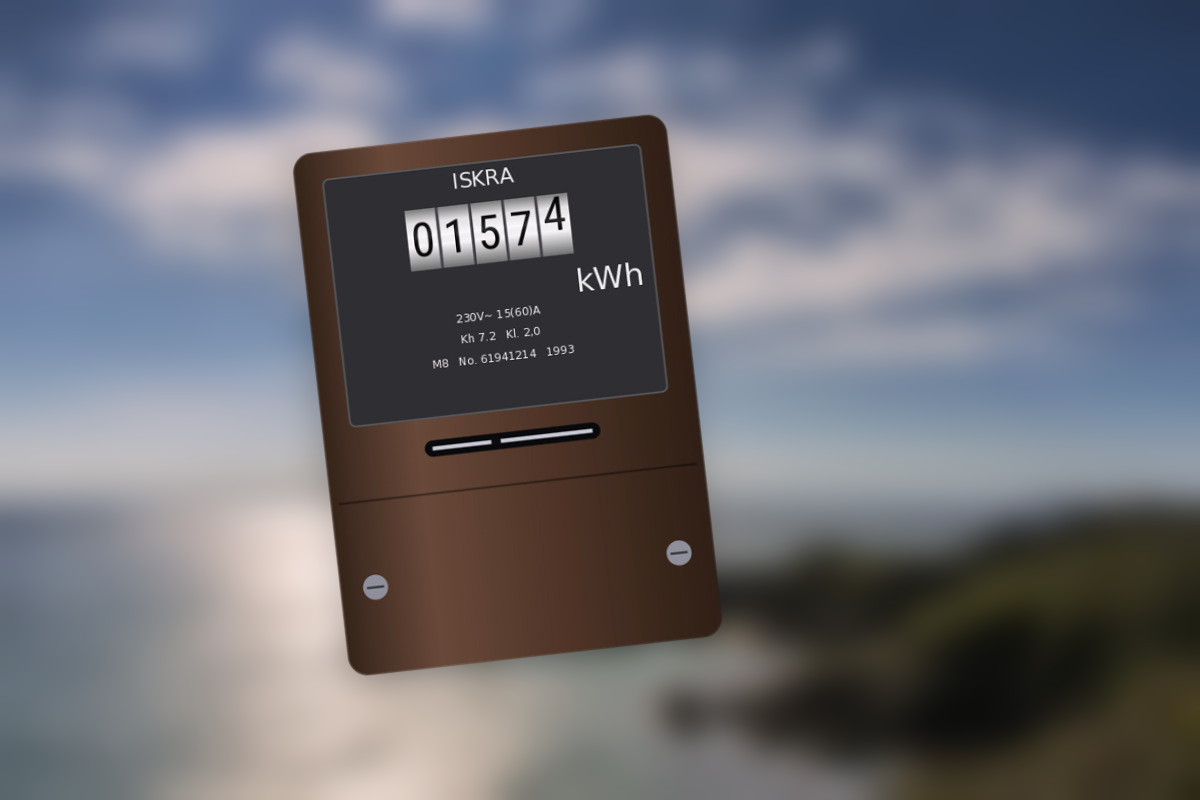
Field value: 1574 kWh
